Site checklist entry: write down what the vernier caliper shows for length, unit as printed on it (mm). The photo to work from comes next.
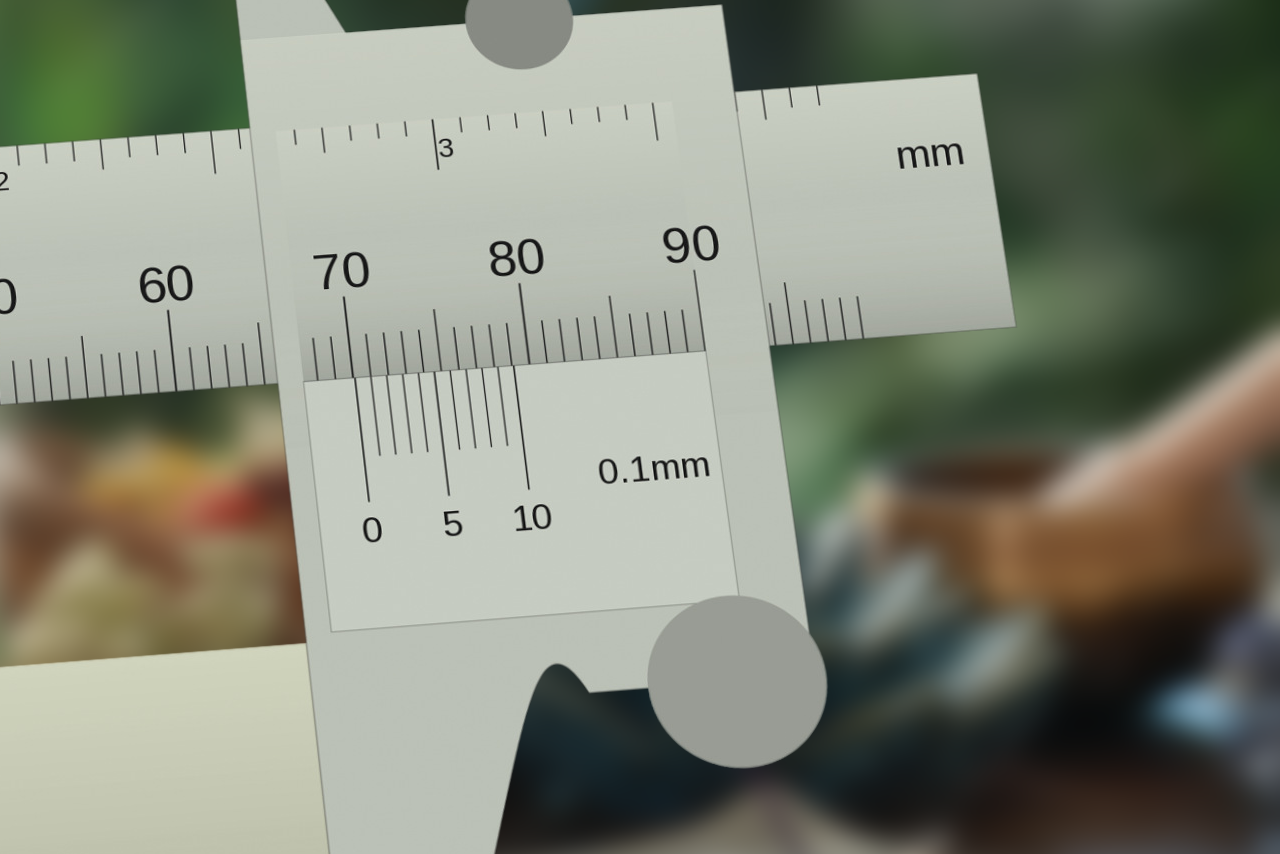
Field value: 70.1 mm
